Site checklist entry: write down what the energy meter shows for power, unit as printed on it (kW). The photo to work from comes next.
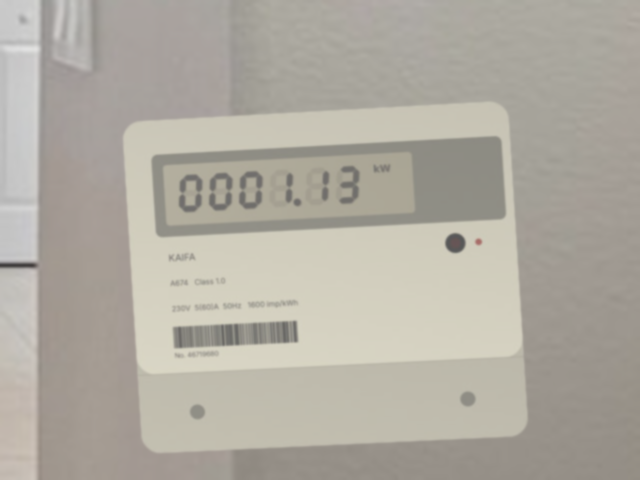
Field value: 1.13 kW
